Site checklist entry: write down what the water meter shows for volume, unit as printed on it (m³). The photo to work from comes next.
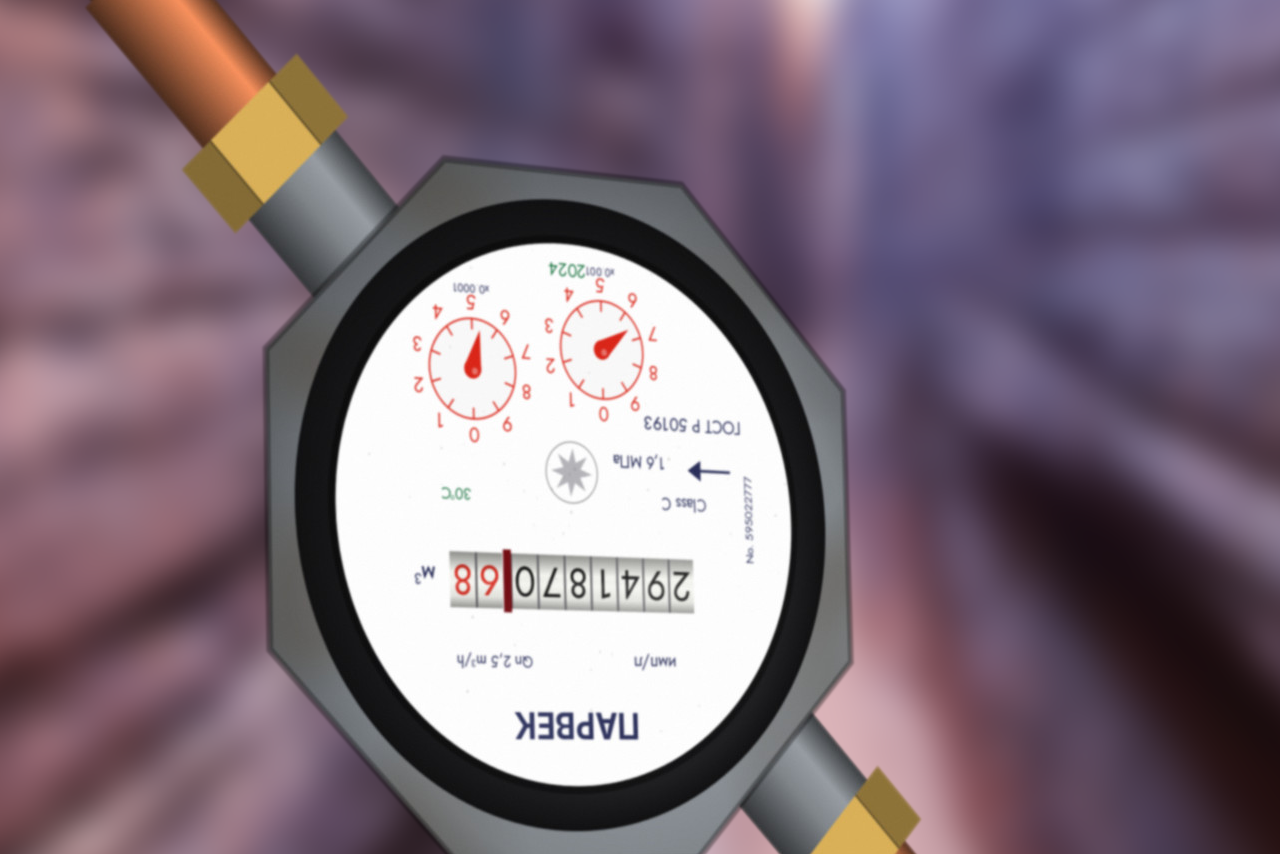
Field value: 2941870.6865 m³
